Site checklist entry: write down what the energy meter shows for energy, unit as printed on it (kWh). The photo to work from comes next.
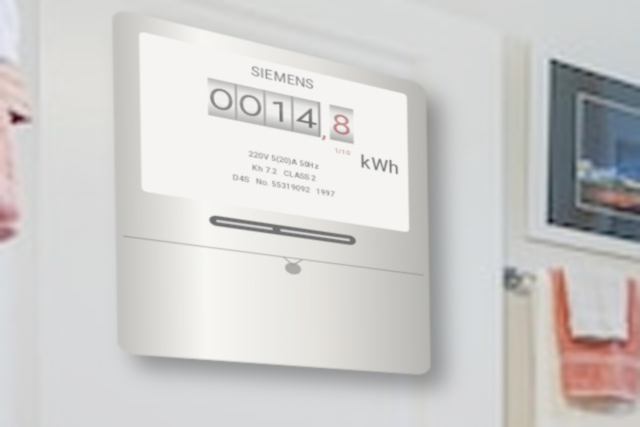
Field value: 14.8 kWh
